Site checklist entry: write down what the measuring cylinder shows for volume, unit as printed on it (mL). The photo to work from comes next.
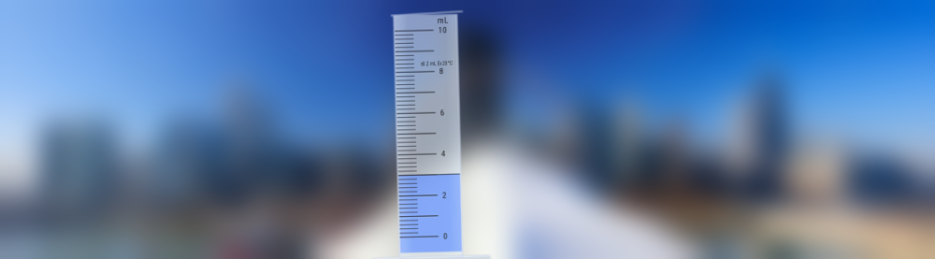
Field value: 3 mL
